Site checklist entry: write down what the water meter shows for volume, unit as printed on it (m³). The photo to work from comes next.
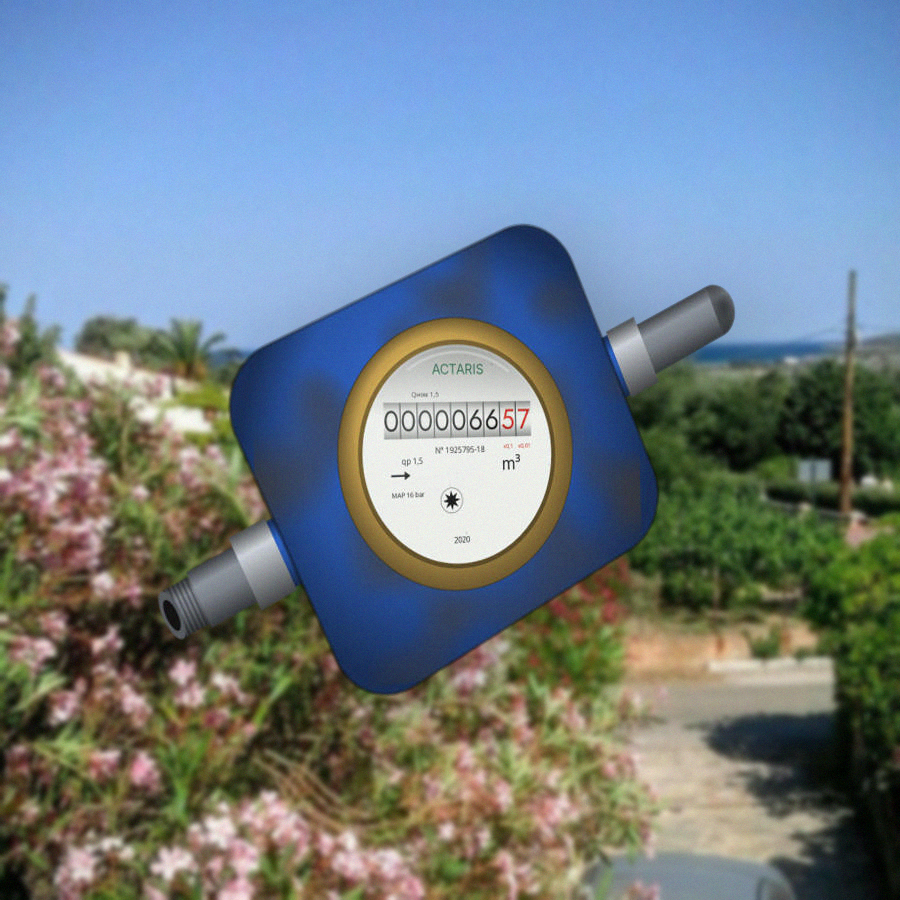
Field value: 66.57 m³
